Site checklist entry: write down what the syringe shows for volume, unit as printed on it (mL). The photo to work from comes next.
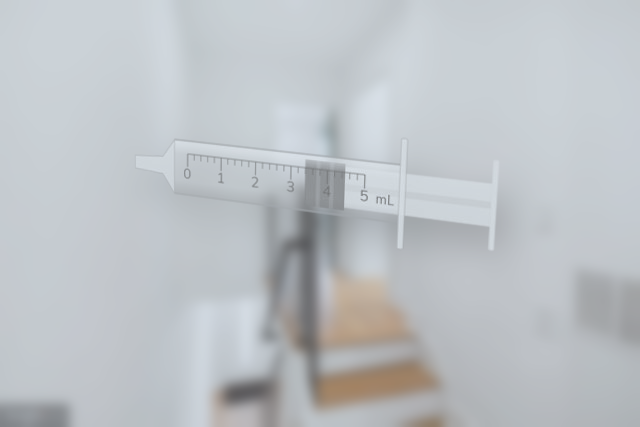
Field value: 3.4 mL
